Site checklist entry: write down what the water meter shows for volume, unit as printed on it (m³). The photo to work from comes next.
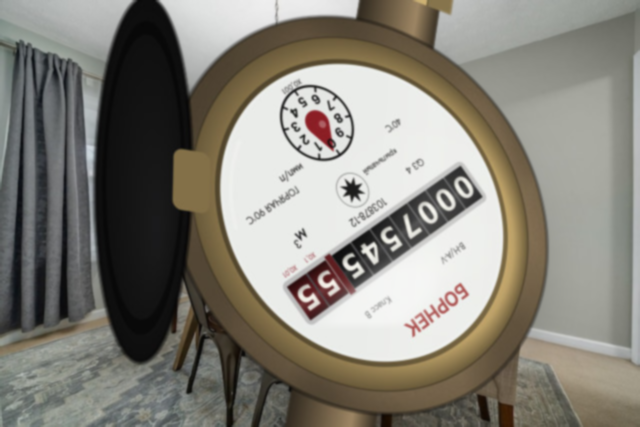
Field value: 7545.550 m³
